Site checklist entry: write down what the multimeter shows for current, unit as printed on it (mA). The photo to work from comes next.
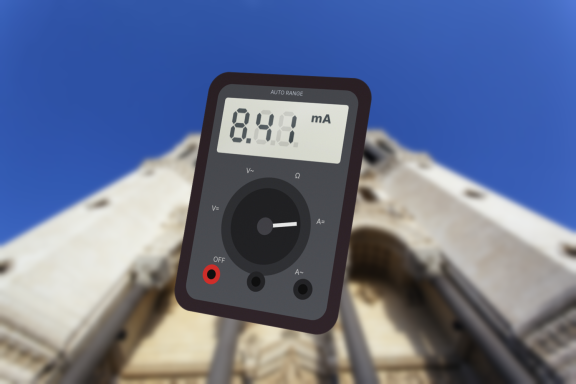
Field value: 8.41 mA
